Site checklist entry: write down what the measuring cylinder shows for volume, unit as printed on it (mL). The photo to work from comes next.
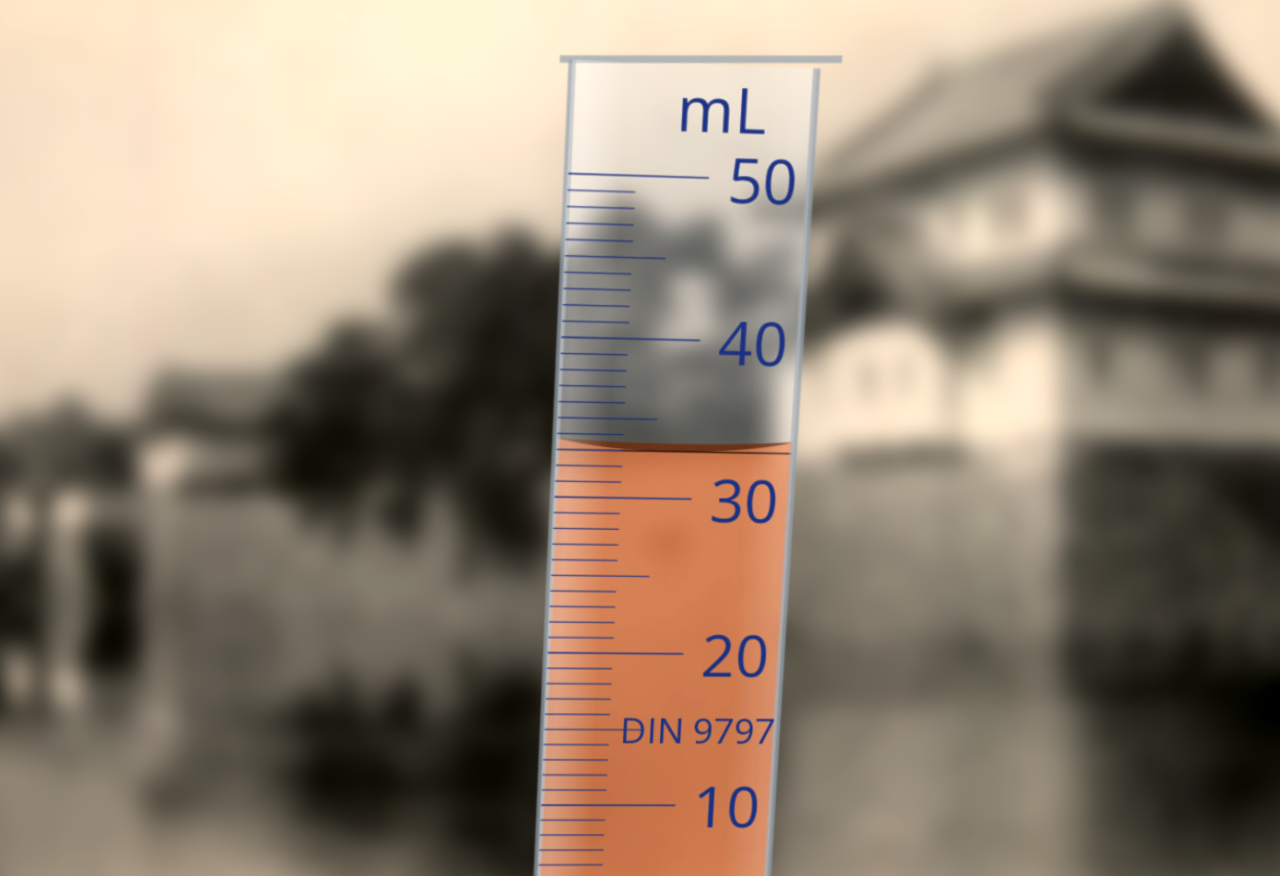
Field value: 33 mL
